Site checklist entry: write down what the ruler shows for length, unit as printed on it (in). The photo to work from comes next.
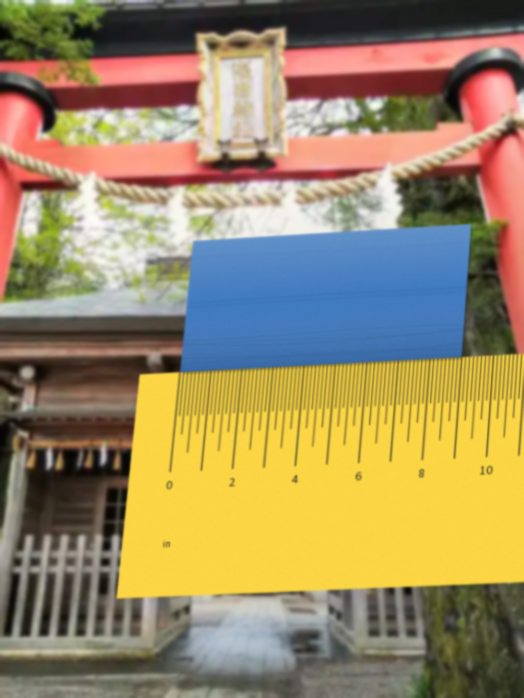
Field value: 9 in
